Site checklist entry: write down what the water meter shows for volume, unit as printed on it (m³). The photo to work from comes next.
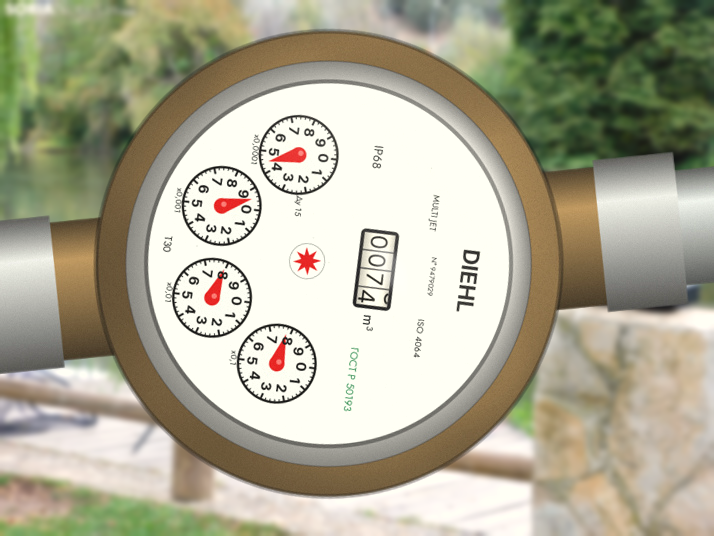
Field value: 73.7794 m³
